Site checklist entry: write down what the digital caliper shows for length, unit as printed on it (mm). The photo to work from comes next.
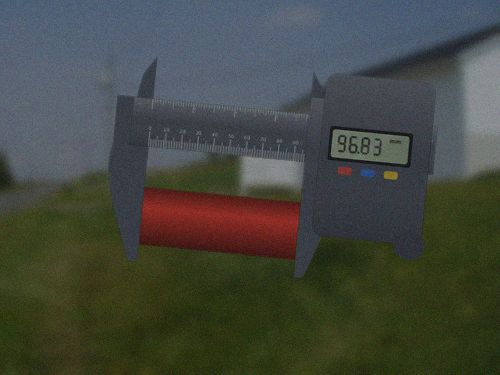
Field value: 96.83 mm
